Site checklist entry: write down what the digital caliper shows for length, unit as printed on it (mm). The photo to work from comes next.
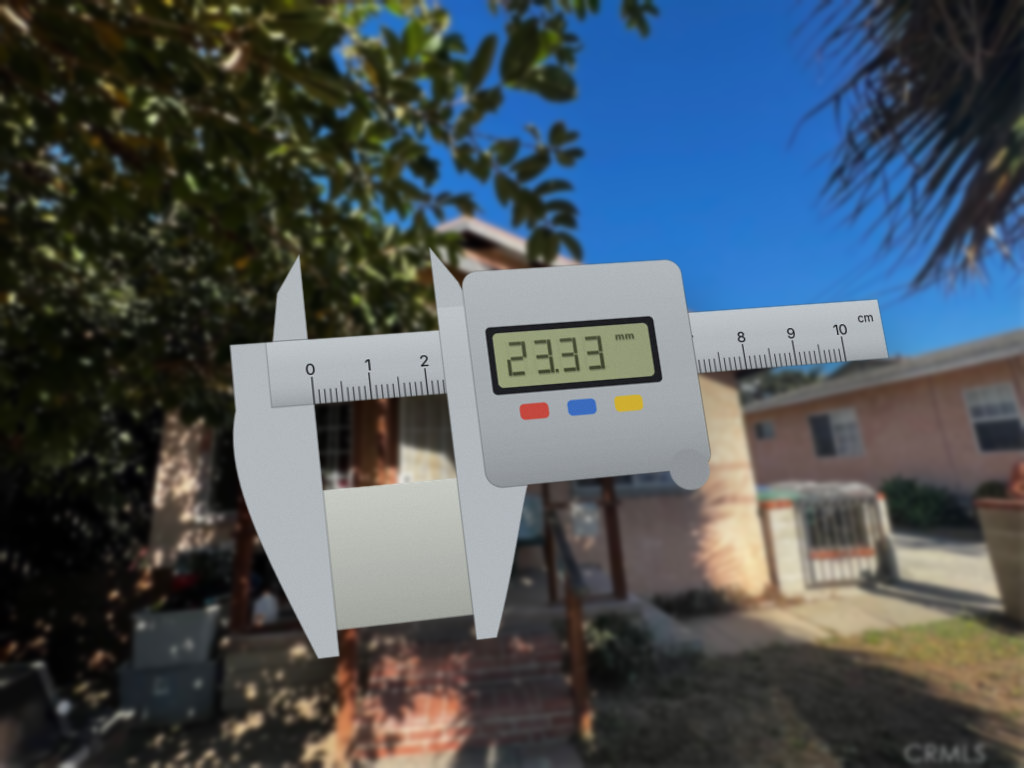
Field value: 23.33 mm
